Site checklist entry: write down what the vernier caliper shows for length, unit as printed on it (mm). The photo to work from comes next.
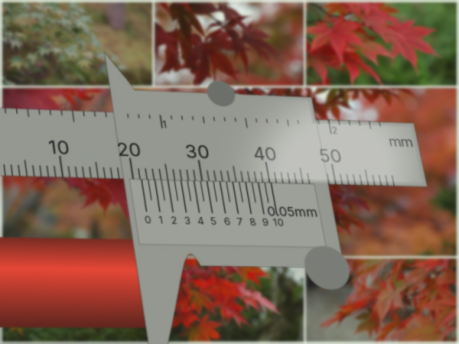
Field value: 21.2 mm
